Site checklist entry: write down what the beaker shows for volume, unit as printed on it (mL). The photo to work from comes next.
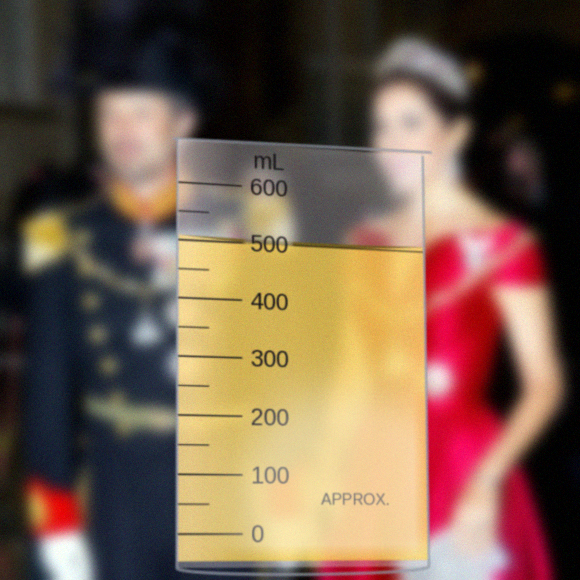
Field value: 500 mL
